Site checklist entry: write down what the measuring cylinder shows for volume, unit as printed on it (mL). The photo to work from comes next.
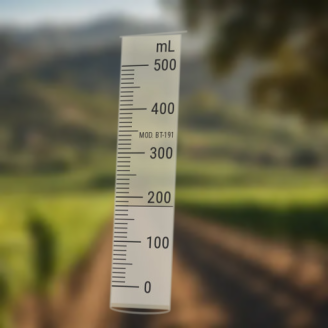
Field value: 180 mL
